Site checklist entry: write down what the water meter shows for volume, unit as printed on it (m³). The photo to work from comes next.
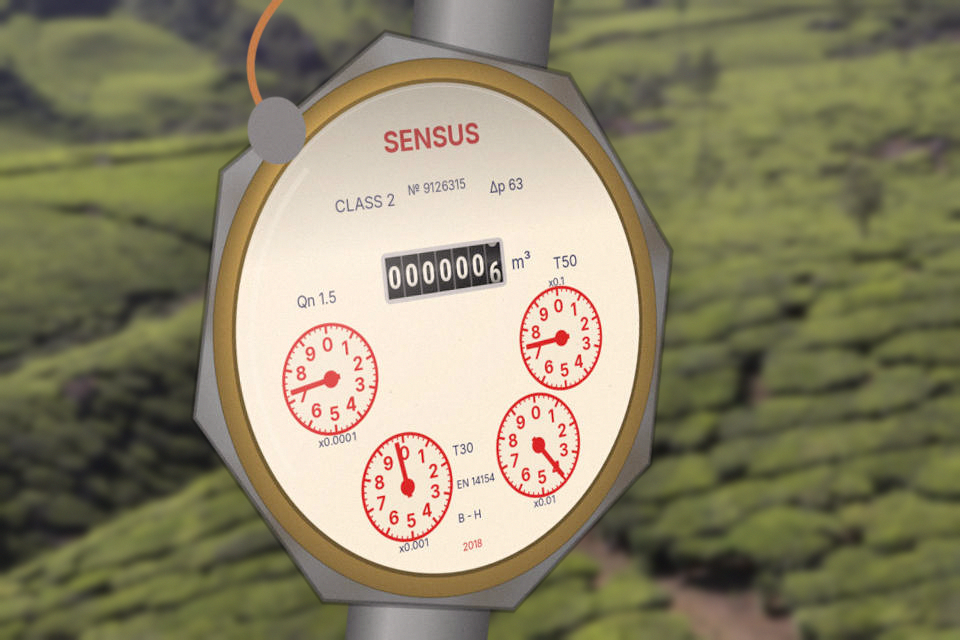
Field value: 5.7397 m³
